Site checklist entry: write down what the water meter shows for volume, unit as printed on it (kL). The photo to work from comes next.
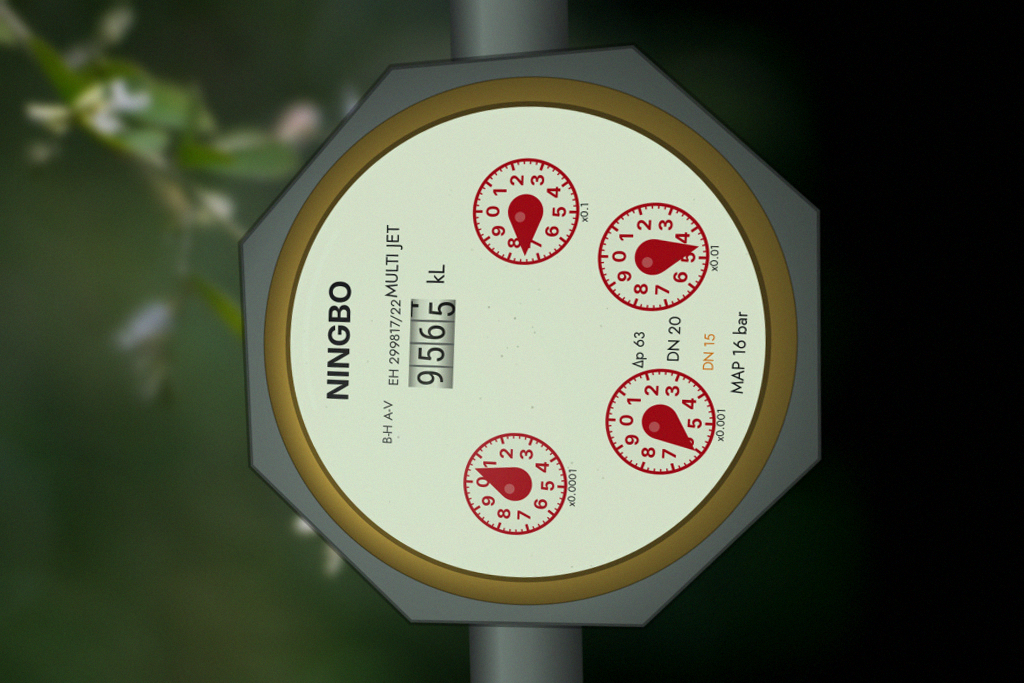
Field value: 9564.7460 kL
